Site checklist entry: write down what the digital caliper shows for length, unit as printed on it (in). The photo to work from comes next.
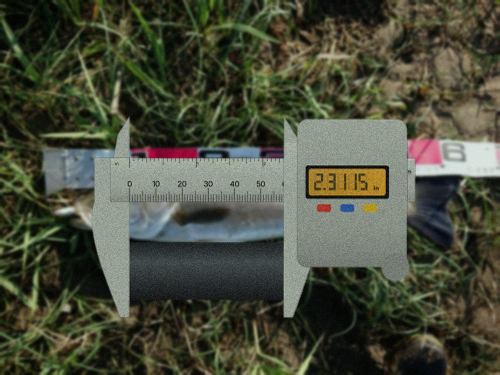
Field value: 2.3115 in
